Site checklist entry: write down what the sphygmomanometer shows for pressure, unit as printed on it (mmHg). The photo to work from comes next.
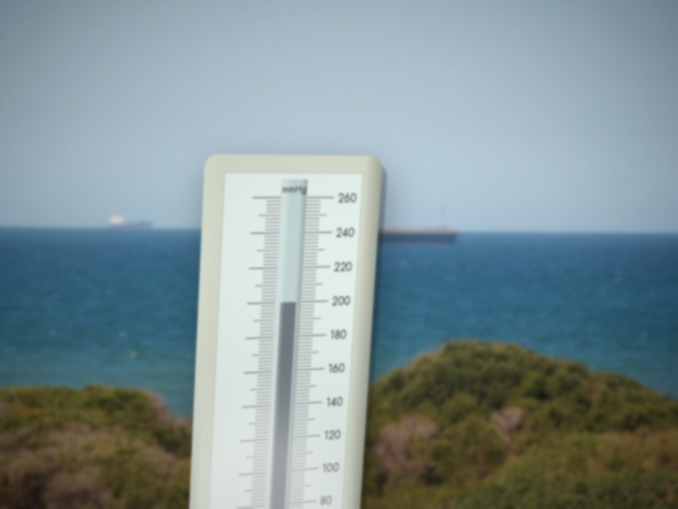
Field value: 200 mmHg
